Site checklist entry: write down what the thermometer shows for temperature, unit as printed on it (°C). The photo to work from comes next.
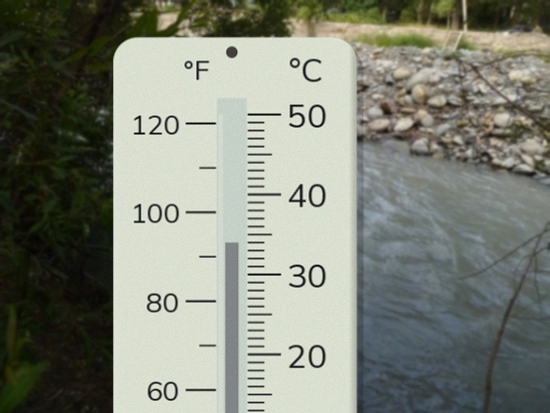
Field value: 34 °C
